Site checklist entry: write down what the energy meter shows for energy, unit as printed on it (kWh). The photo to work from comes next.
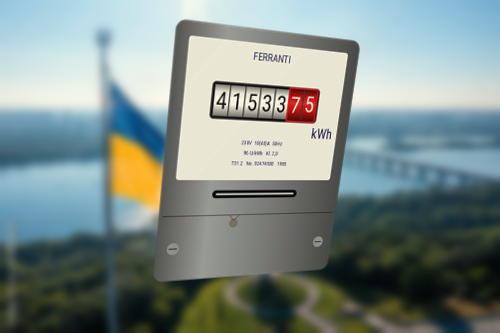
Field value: 41533.75 kWh
